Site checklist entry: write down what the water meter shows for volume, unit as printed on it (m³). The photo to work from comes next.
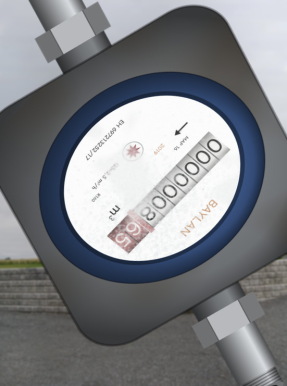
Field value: 8.65 m³
